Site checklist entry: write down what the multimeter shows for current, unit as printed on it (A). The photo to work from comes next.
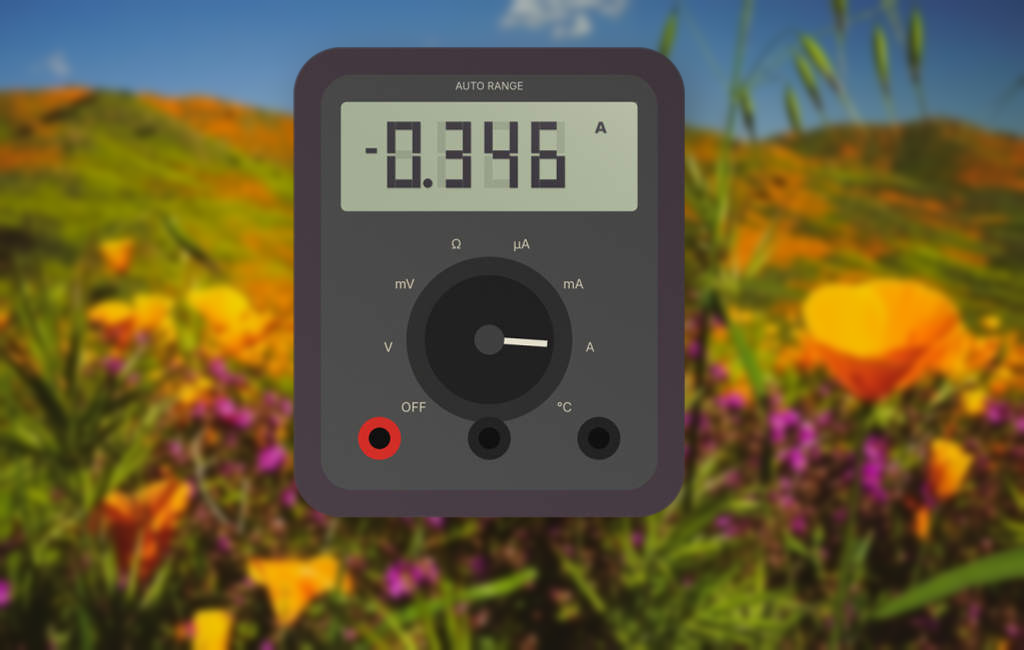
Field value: -0.346 A
